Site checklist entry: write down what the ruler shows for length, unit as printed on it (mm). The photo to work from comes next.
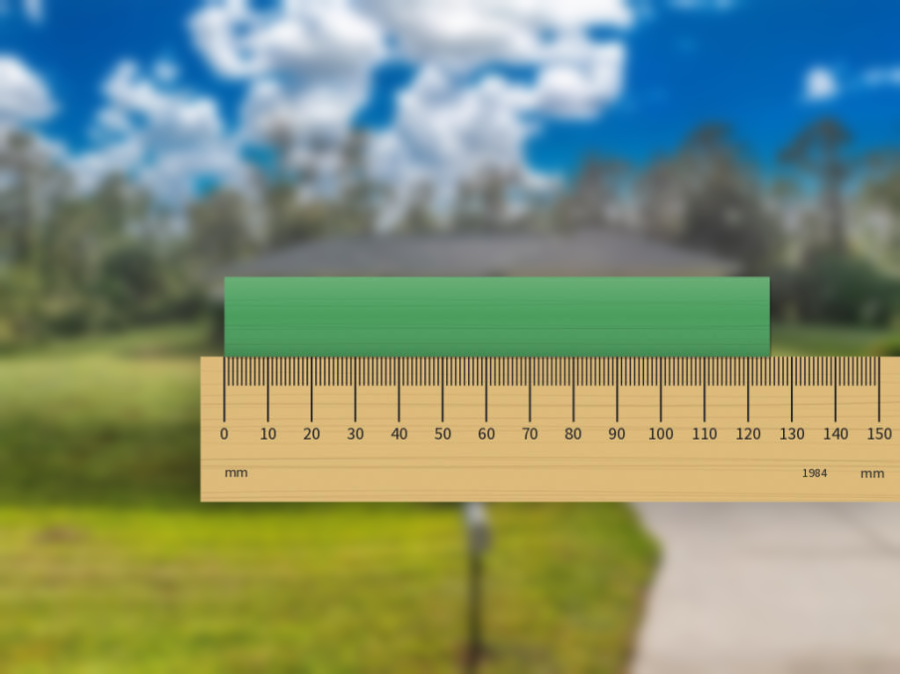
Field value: 125 mm
